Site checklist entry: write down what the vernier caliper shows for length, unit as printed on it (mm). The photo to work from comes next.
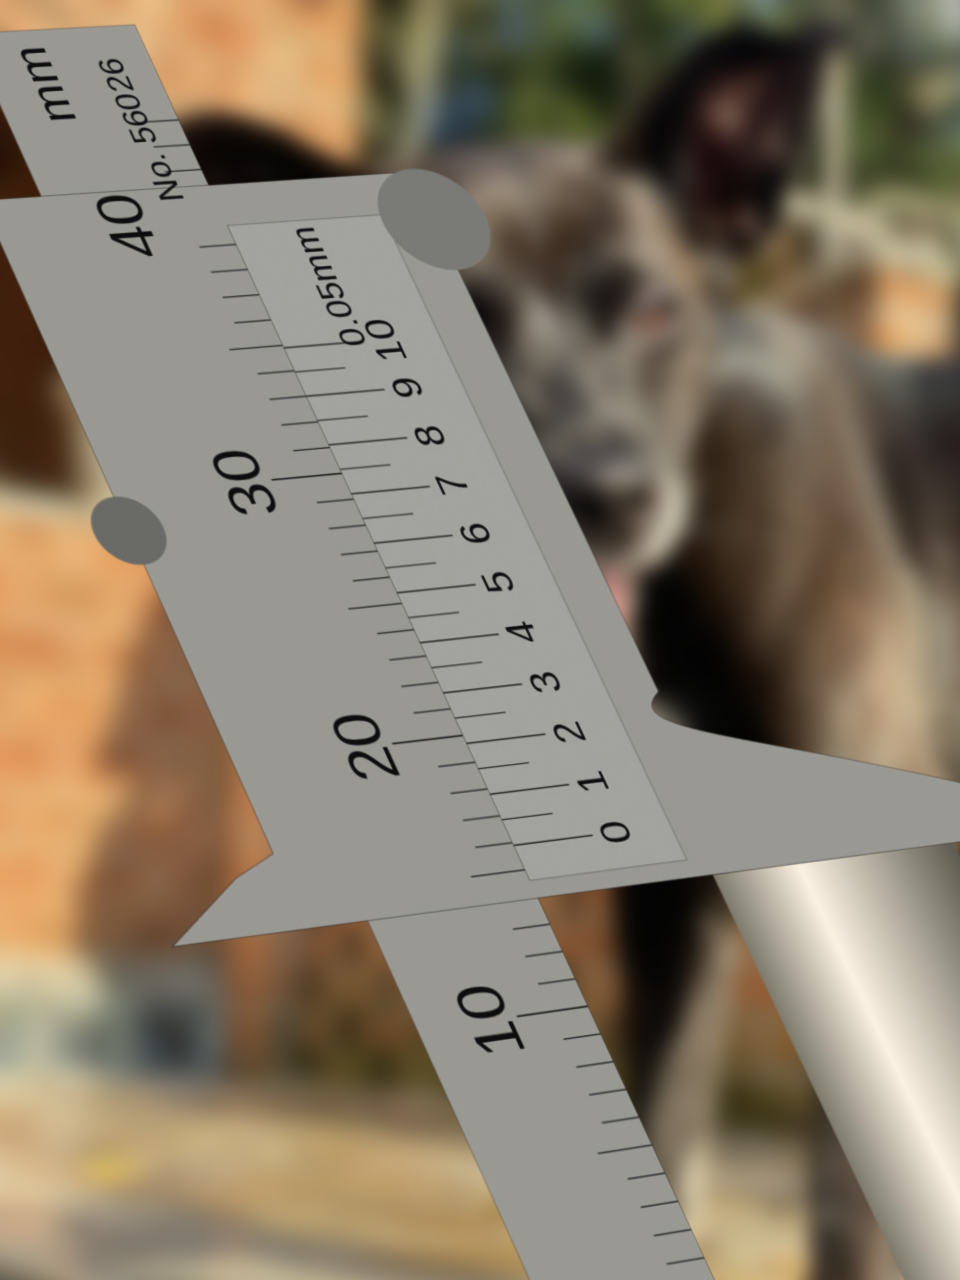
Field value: 15.90 mm
